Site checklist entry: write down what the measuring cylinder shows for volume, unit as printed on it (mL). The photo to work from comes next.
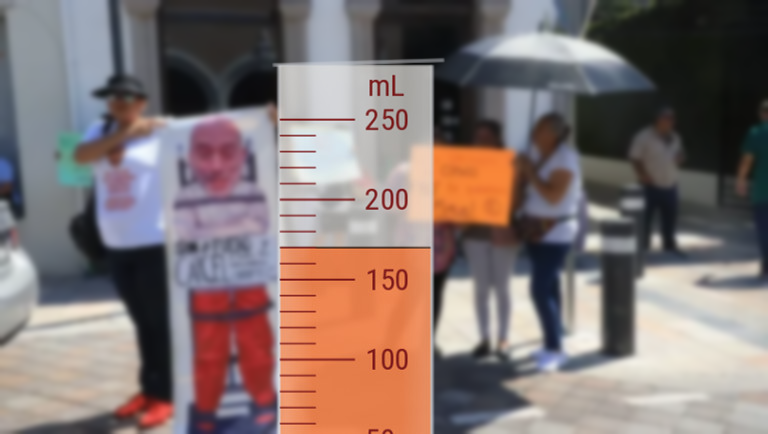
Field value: 170 mL
